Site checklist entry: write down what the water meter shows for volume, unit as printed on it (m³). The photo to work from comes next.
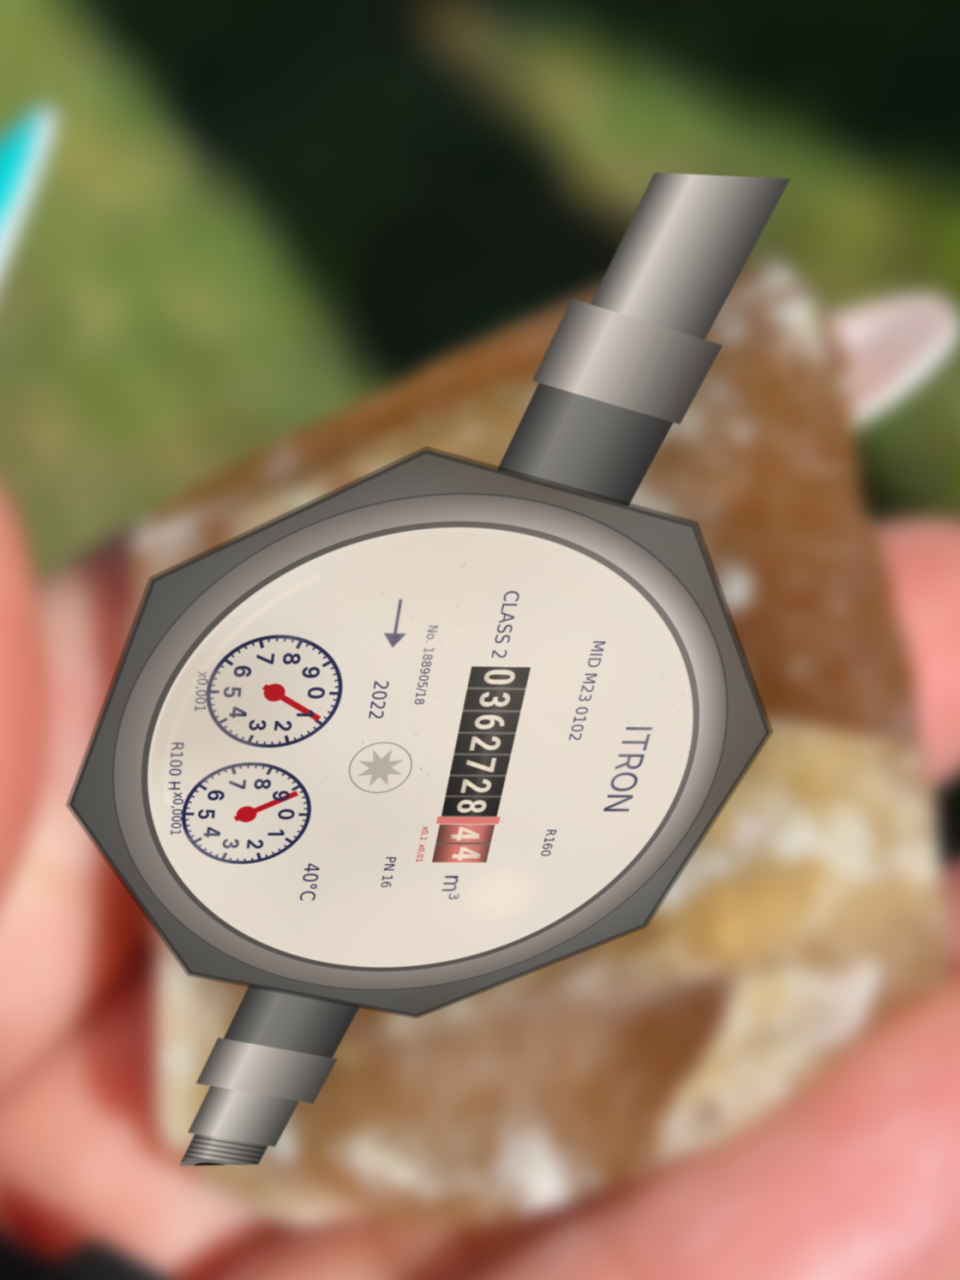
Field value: 362728.4409 m³
